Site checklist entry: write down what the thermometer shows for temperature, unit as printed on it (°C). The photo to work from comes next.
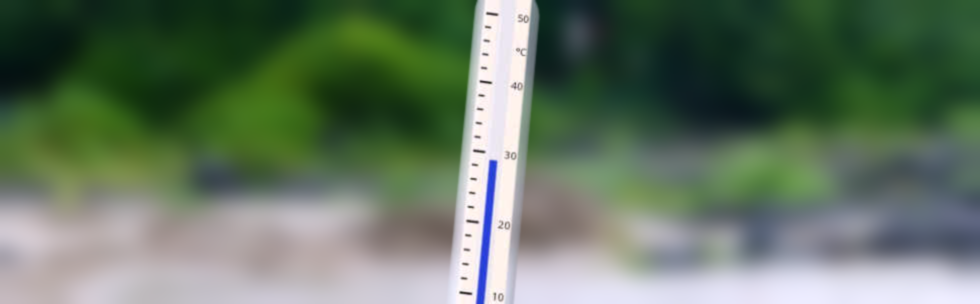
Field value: 29 °C
